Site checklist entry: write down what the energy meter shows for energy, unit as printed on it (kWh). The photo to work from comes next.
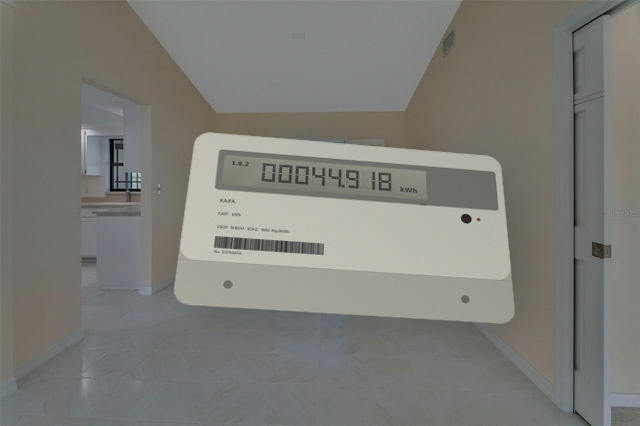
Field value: 44.918 kWh
